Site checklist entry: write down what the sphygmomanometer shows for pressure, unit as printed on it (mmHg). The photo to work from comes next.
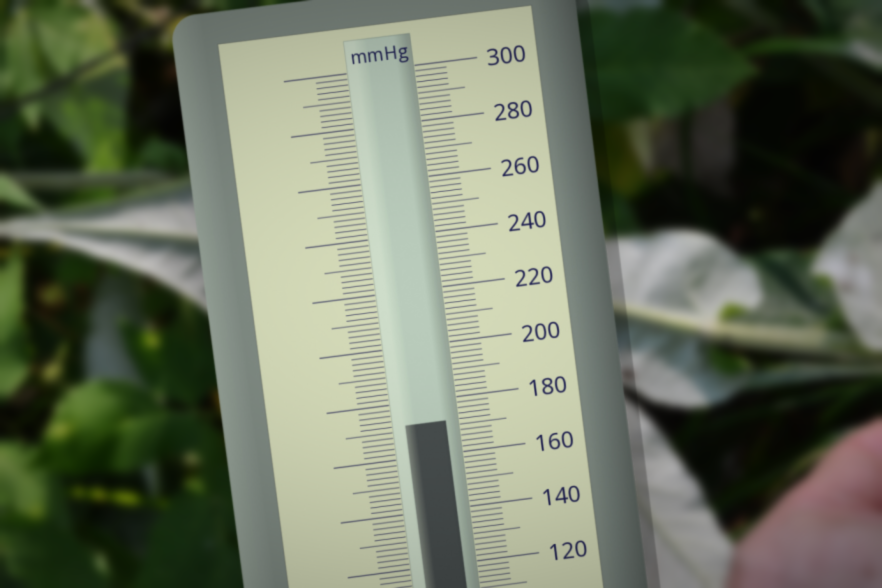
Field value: 172 mmHg
